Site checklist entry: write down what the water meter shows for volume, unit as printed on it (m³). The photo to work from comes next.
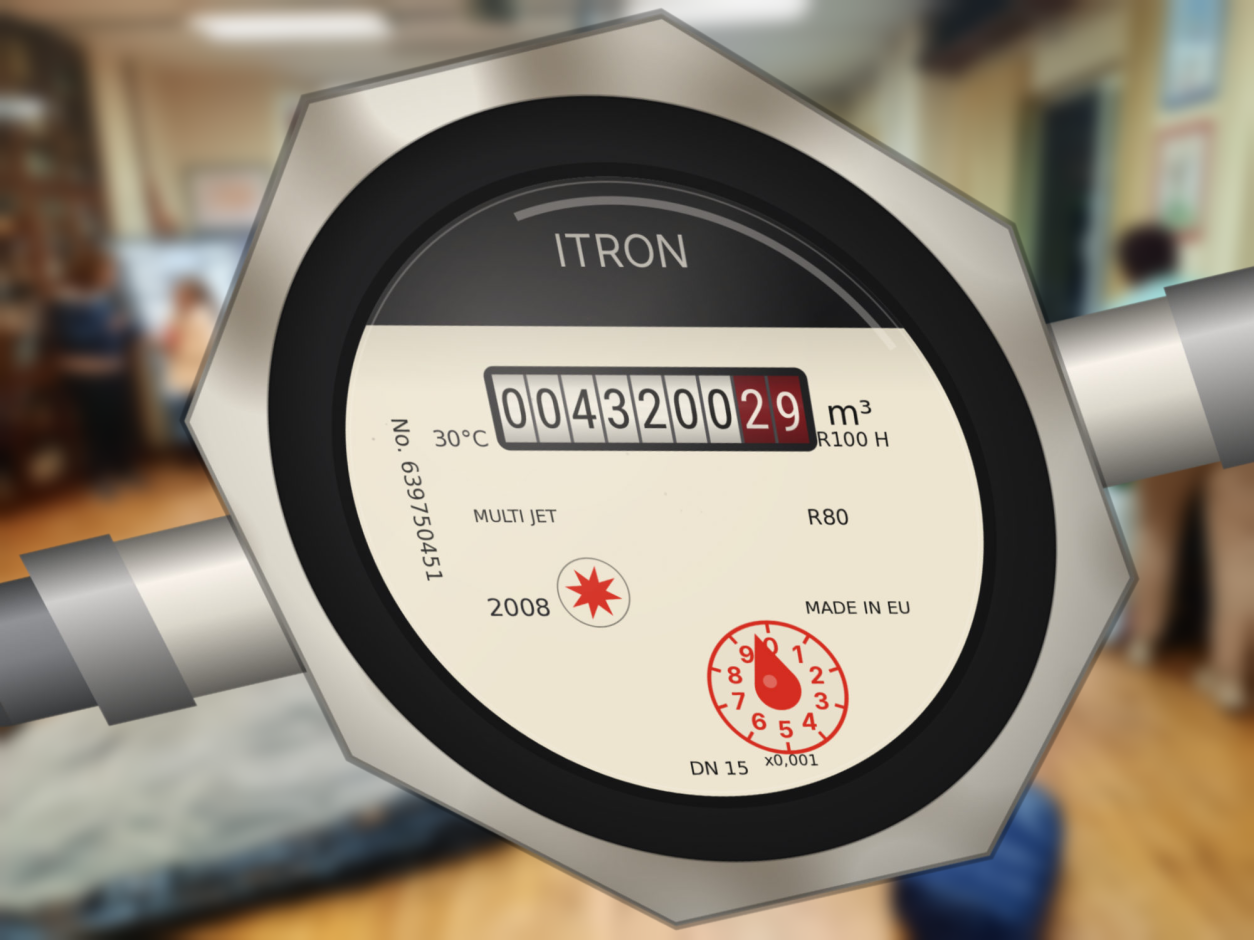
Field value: 43200.289 m³
